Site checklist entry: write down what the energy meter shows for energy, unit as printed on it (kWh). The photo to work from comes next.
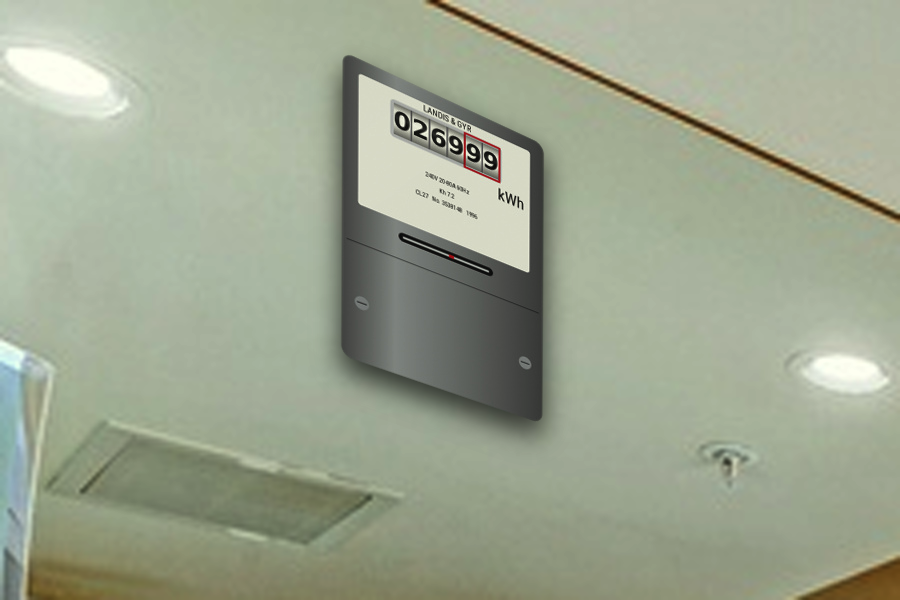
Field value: 269.99 kWh
